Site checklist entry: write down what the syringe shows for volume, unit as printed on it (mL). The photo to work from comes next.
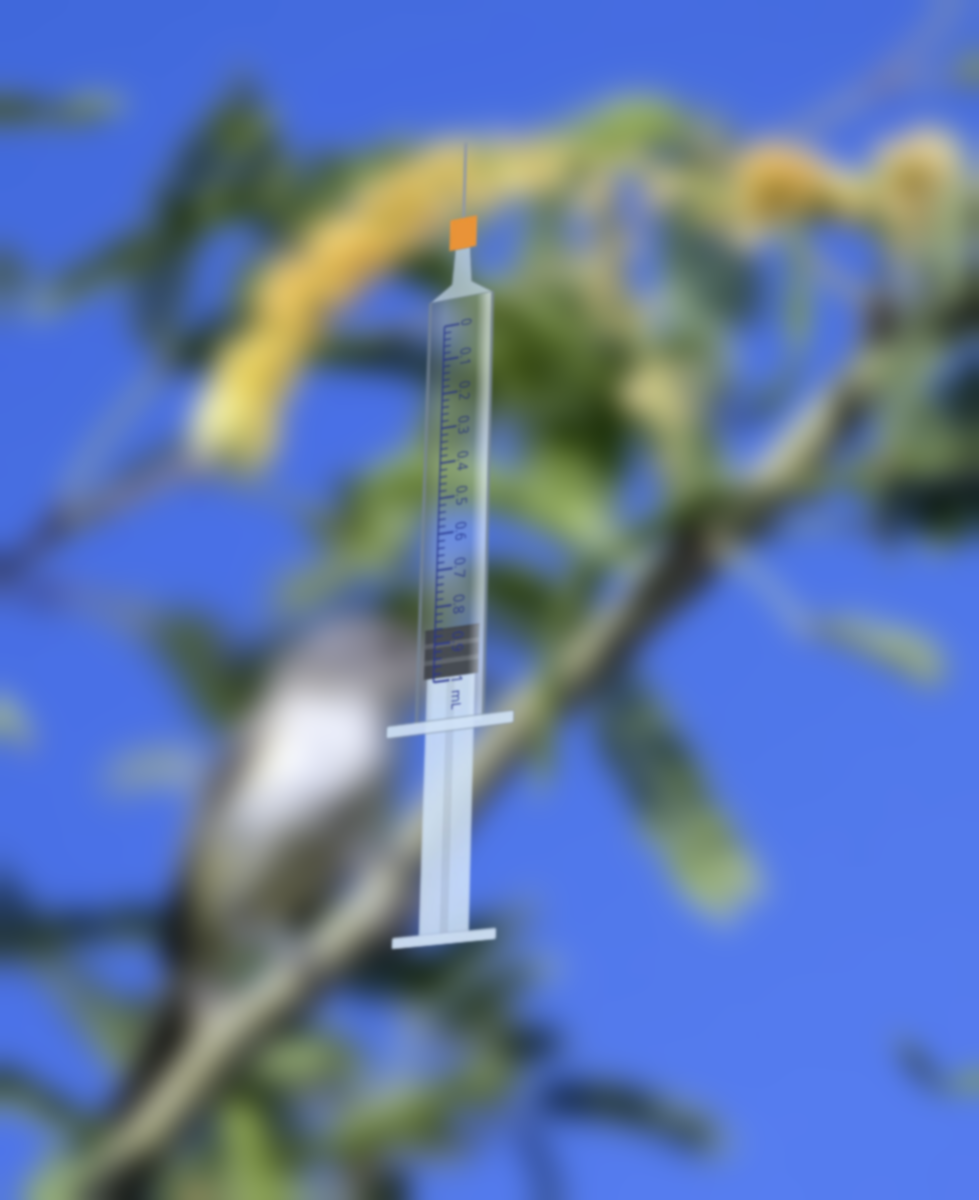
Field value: 0.86 mL
